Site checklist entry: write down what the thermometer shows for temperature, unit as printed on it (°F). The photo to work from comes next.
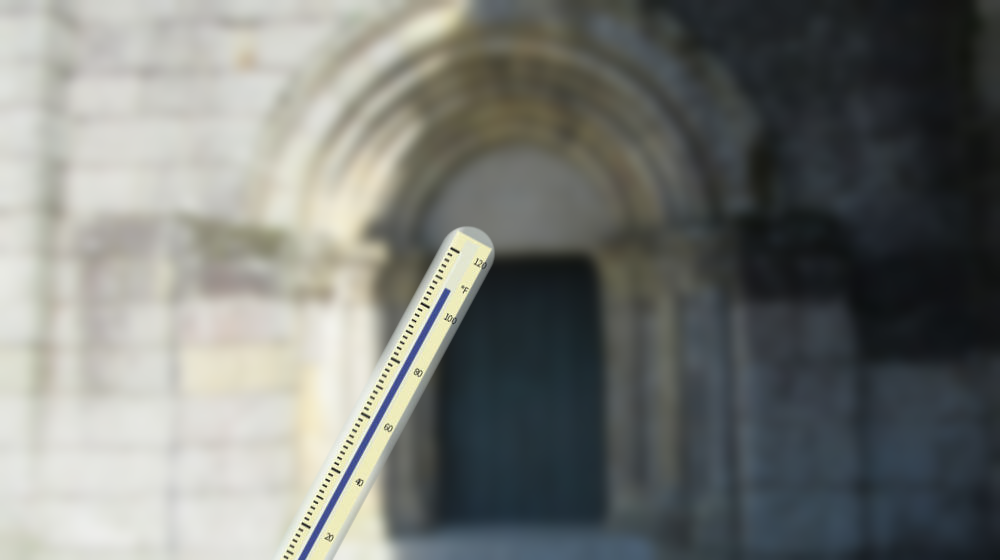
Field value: 108 °F
